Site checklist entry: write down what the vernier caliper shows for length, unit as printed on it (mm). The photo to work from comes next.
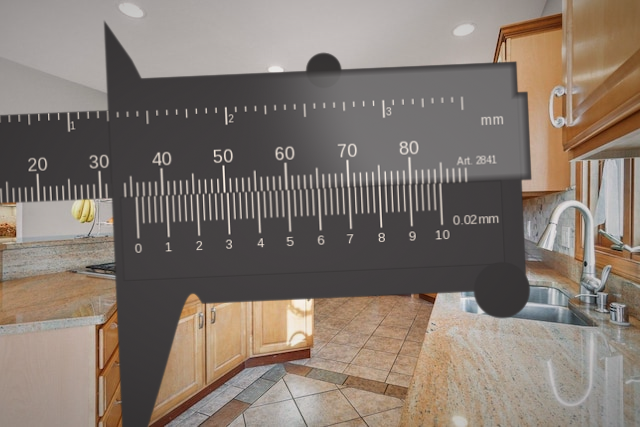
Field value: 35.8 mm
